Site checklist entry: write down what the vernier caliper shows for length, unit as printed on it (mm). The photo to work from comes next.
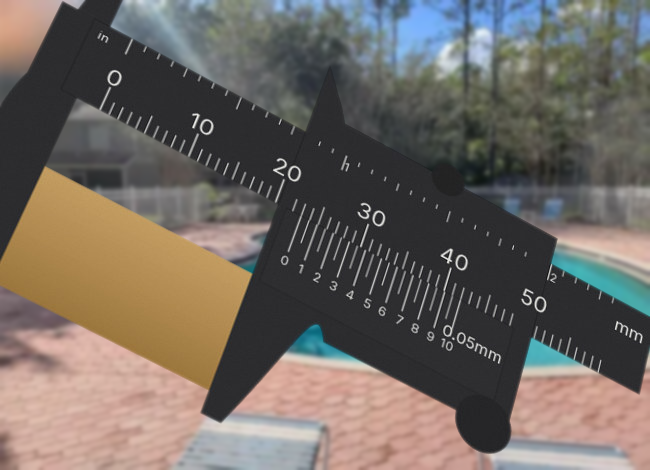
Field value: 23.0 mm
